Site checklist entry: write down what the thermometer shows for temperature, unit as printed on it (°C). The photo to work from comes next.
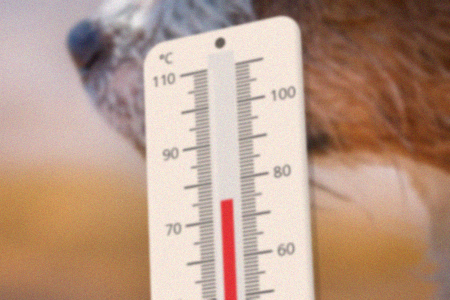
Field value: 75 °C
